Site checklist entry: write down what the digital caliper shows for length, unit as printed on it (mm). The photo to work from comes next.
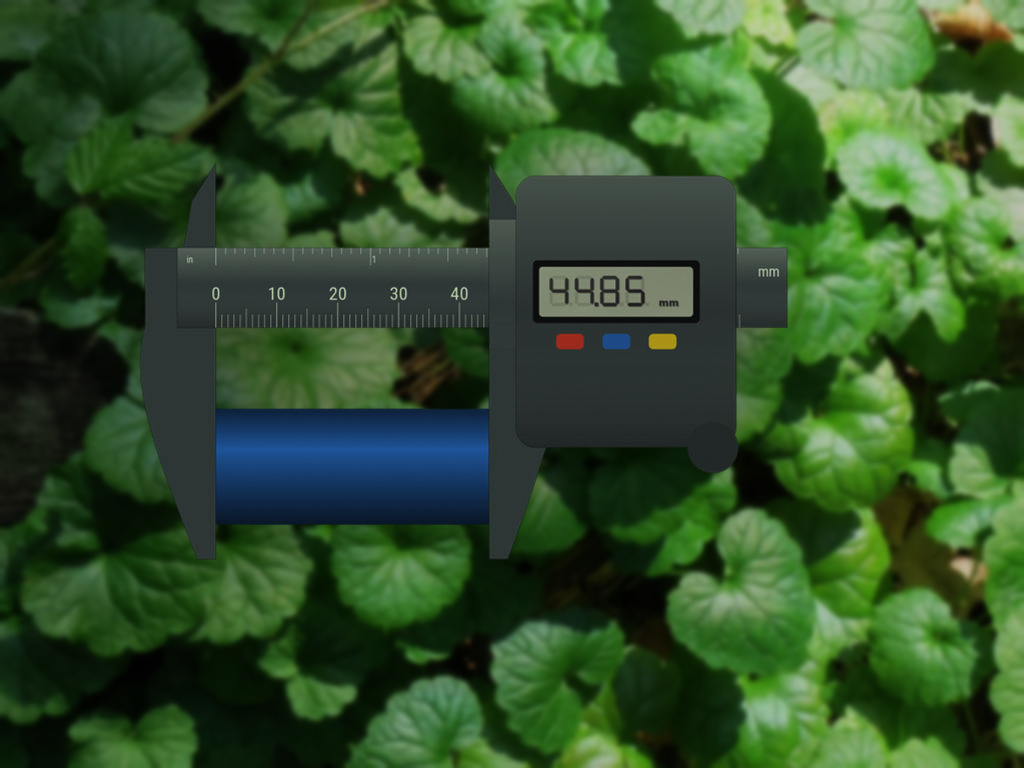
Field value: 44.85 mm
